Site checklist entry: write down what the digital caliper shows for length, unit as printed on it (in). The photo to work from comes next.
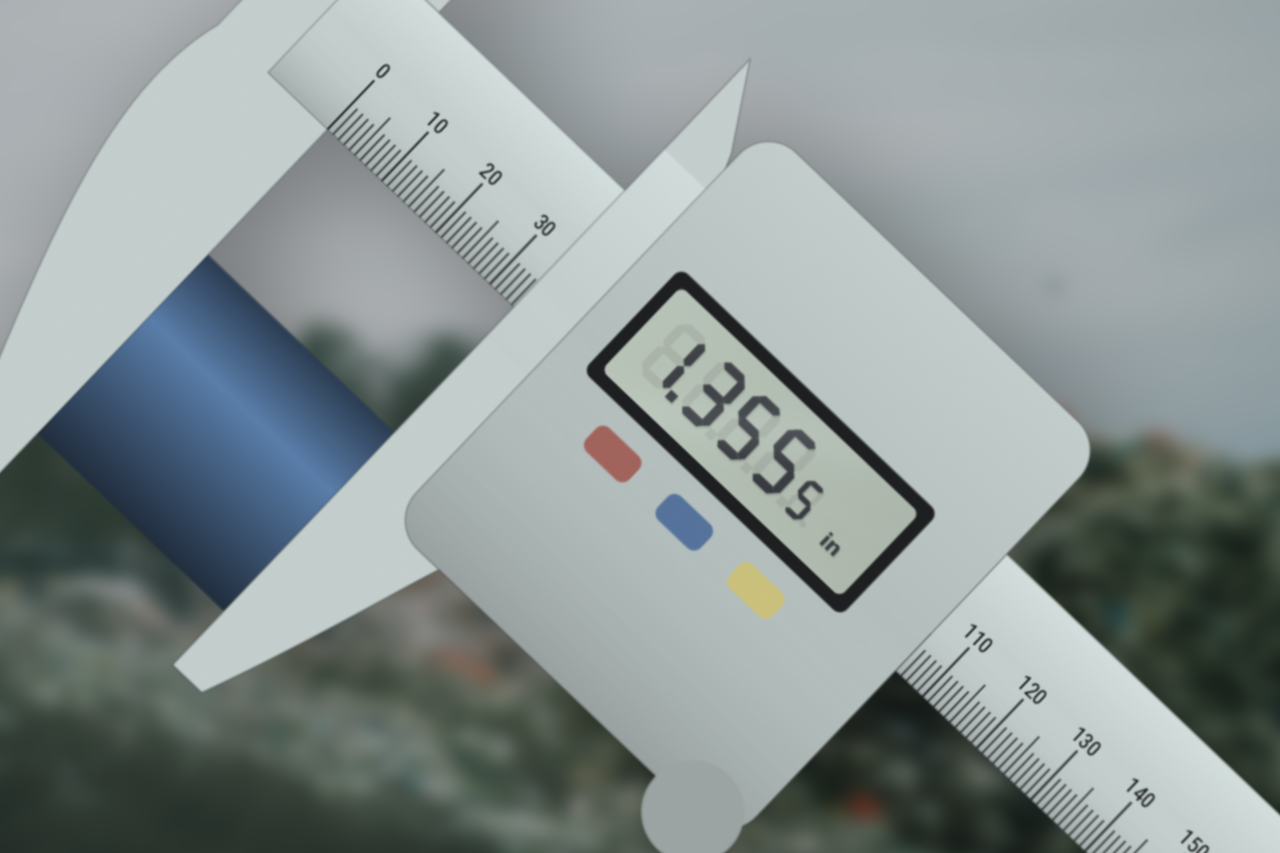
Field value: 1.3555 in
